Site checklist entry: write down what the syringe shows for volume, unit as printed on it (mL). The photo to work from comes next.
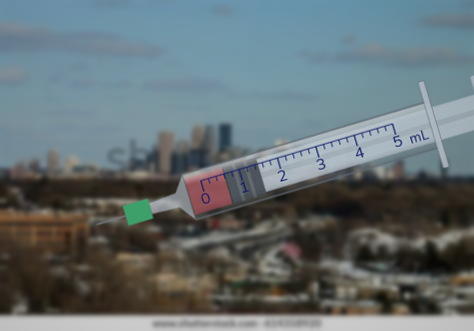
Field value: 0.6 mL
